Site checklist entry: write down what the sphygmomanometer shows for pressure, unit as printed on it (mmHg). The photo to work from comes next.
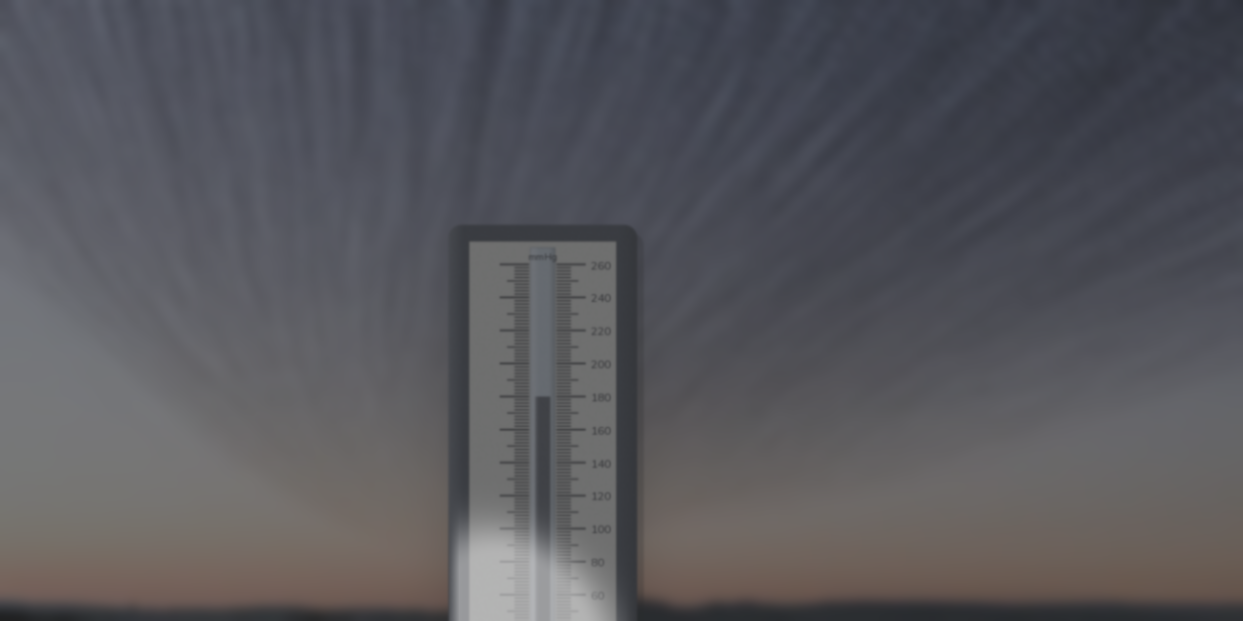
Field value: 180 mmHg
